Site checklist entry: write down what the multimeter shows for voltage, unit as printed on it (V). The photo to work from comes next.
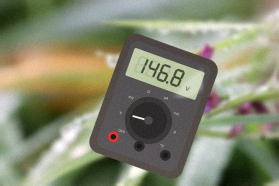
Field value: 146.8 V
